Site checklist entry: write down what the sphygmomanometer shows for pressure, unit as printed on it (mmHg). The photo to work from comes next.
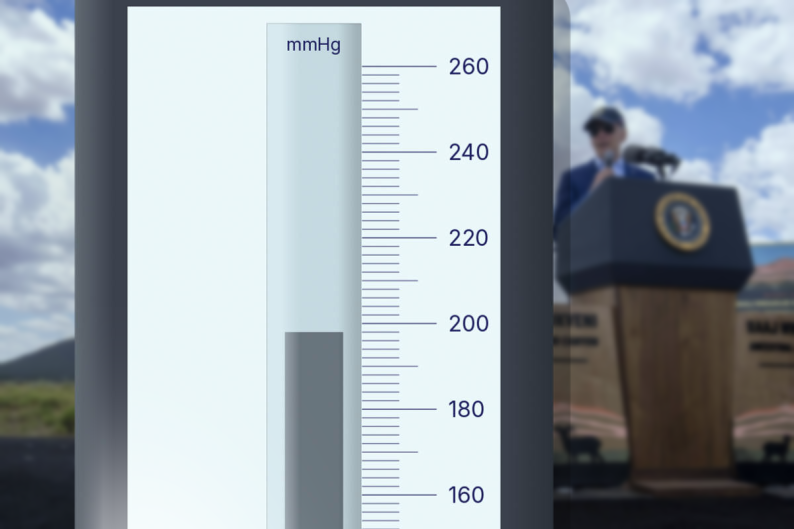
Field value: 198 mmHg
